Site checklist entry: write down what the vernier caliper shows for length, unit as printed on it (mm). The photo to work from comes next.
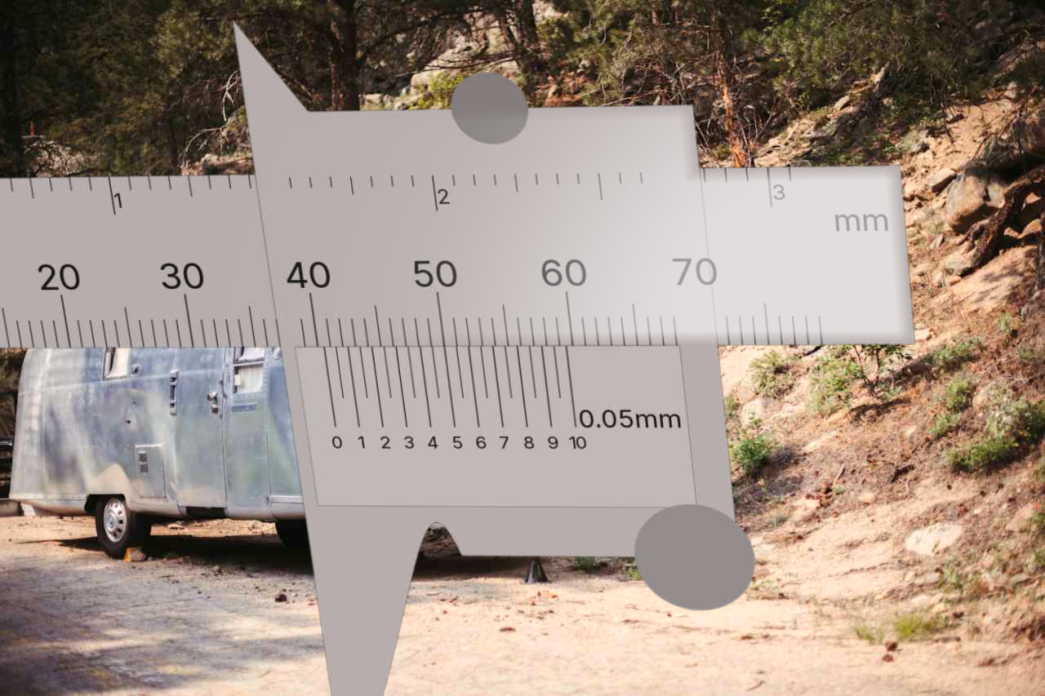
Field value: 40.5 mm
